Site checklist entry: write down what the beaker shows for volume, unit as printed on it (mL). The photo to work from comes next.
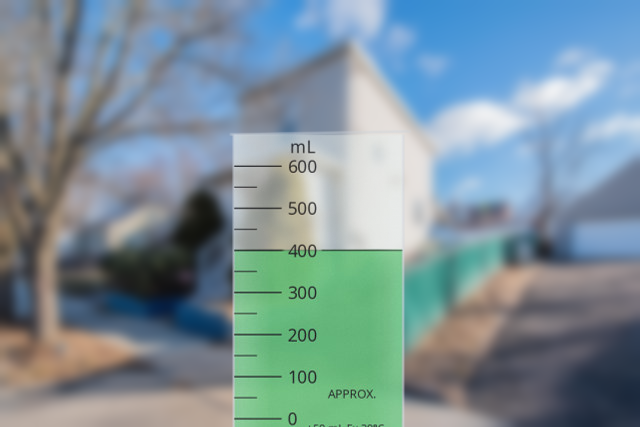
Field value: 400 mL
